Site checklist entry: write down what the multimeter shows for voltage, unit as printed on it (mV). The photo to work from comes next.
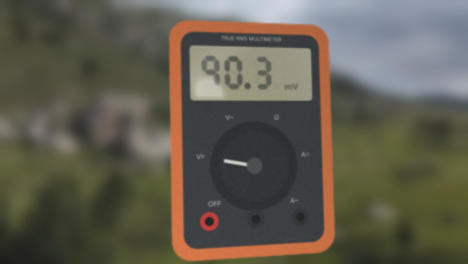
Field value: 90.3 mV
